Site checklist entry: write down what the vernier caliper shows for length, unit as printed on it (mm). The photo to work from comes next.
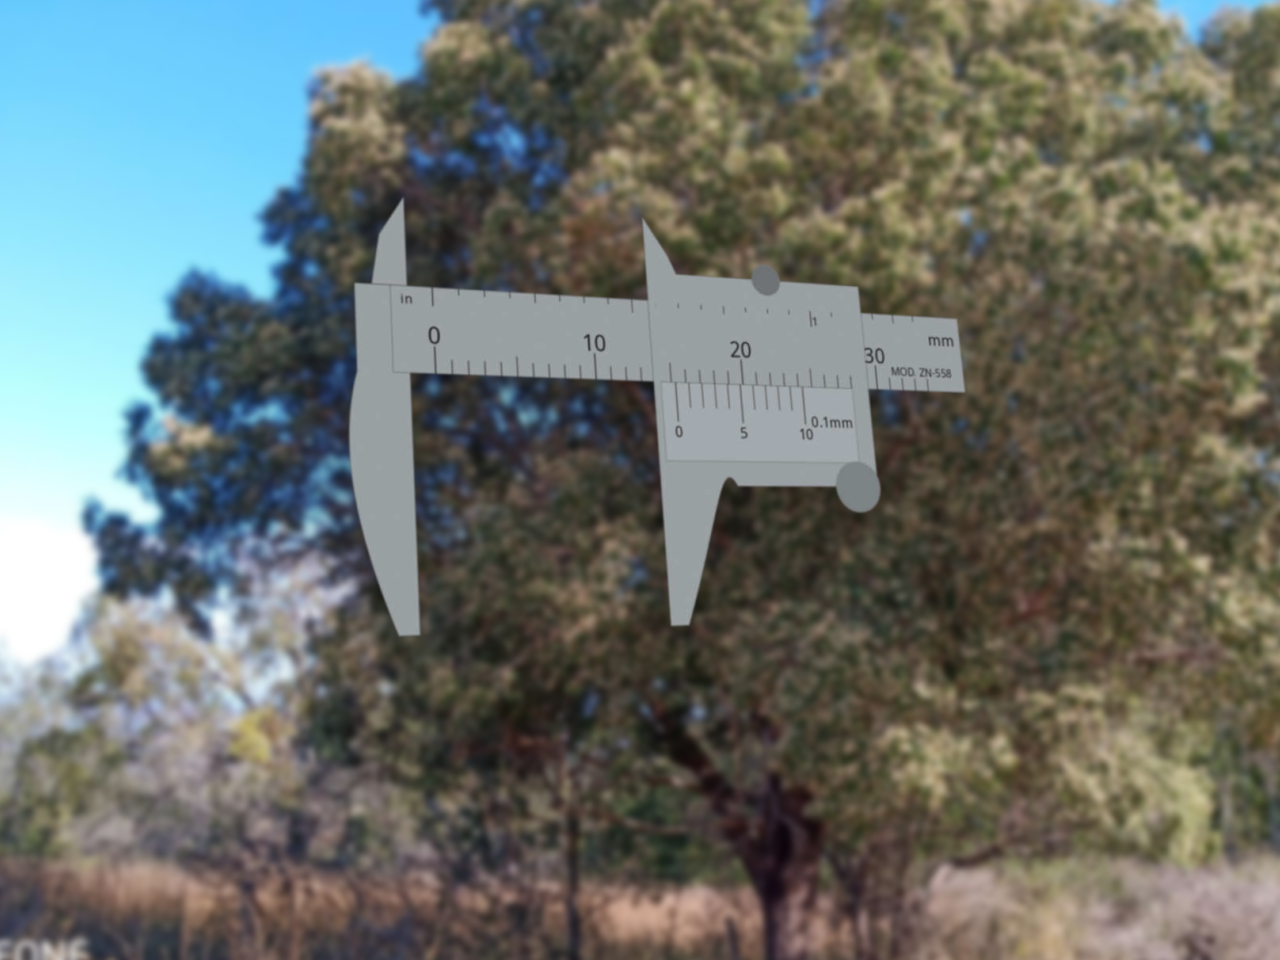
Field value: 15.3 mm
